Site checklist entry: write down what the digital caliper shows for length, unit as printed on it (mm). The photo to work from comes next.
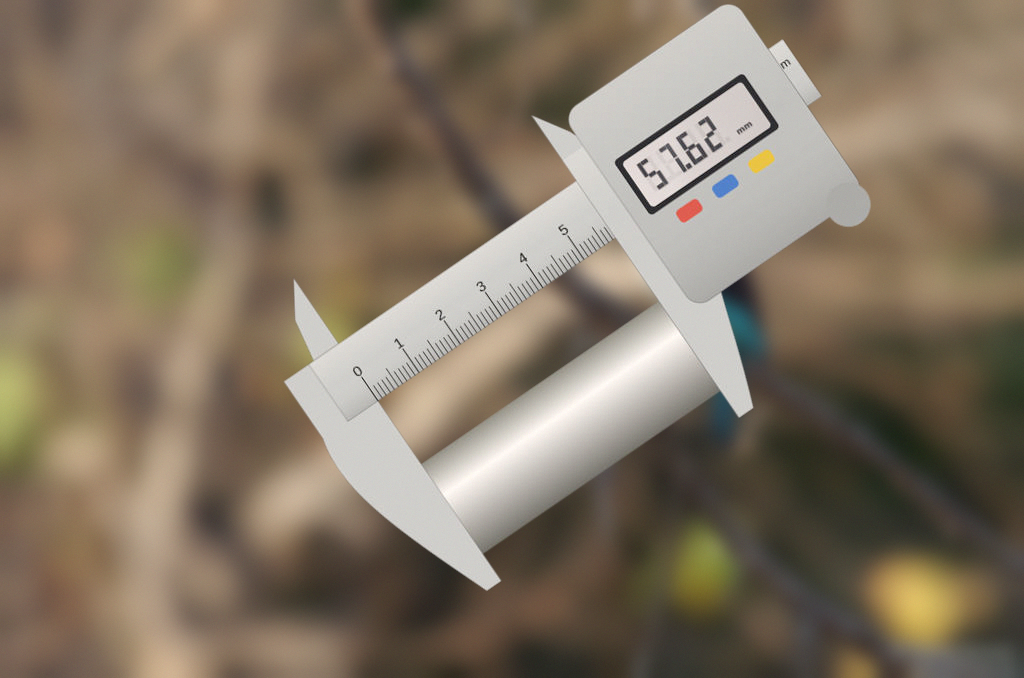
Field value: 57.62 mm
